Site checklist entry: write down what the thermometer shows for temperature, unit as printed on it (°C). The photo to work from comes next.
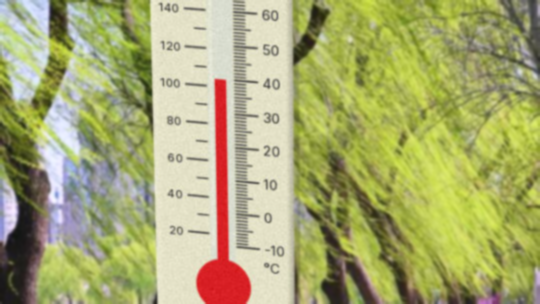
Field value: 40 °C
